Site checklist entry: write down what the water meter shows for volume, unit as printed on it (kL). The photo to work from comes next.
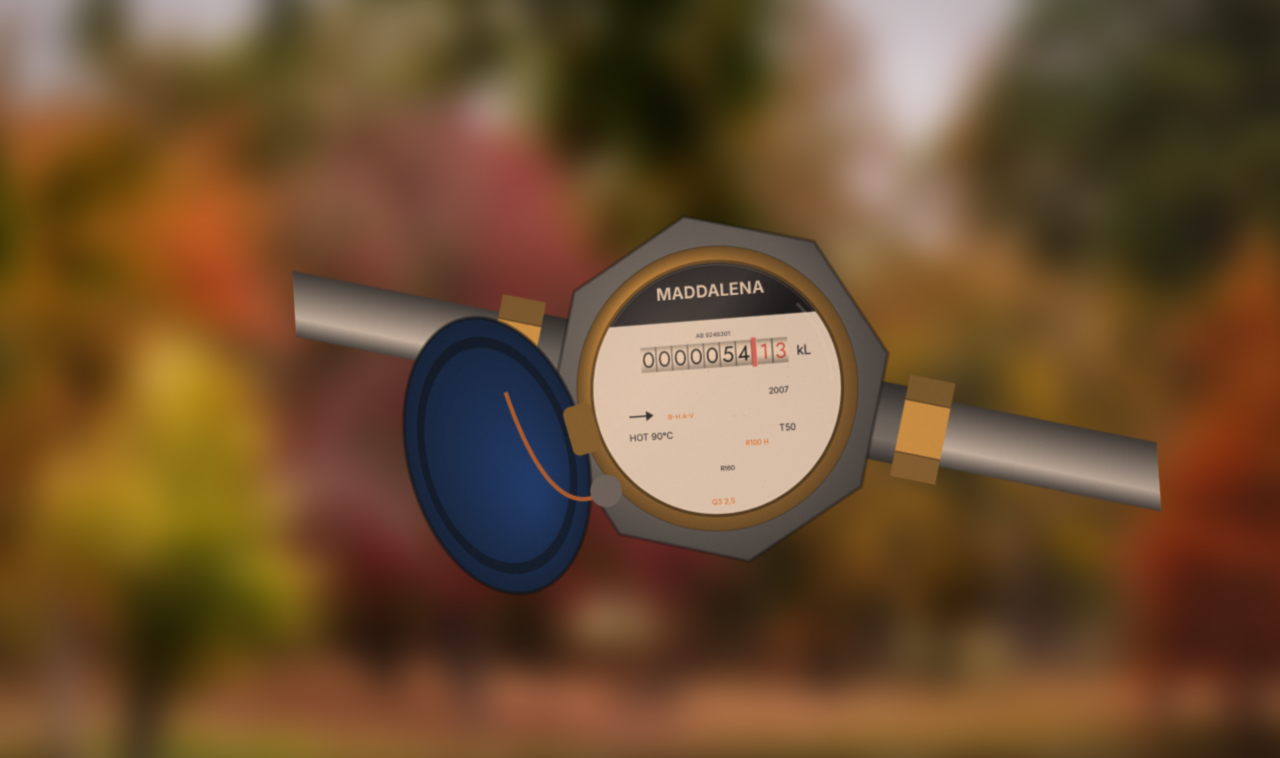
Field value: 54.13 kL
